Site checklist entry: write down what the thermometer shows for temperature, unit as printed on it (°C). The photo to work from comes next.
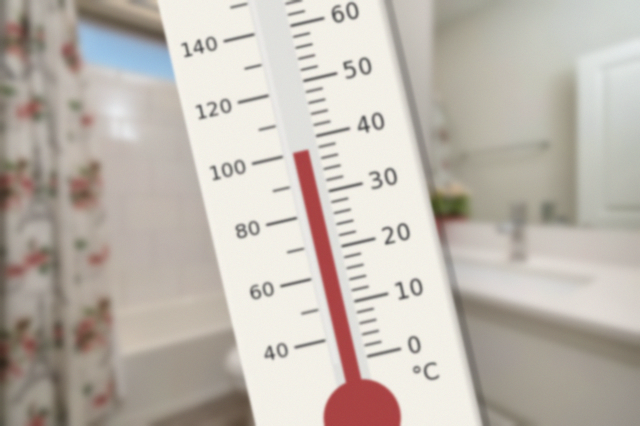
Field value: 38 °C
